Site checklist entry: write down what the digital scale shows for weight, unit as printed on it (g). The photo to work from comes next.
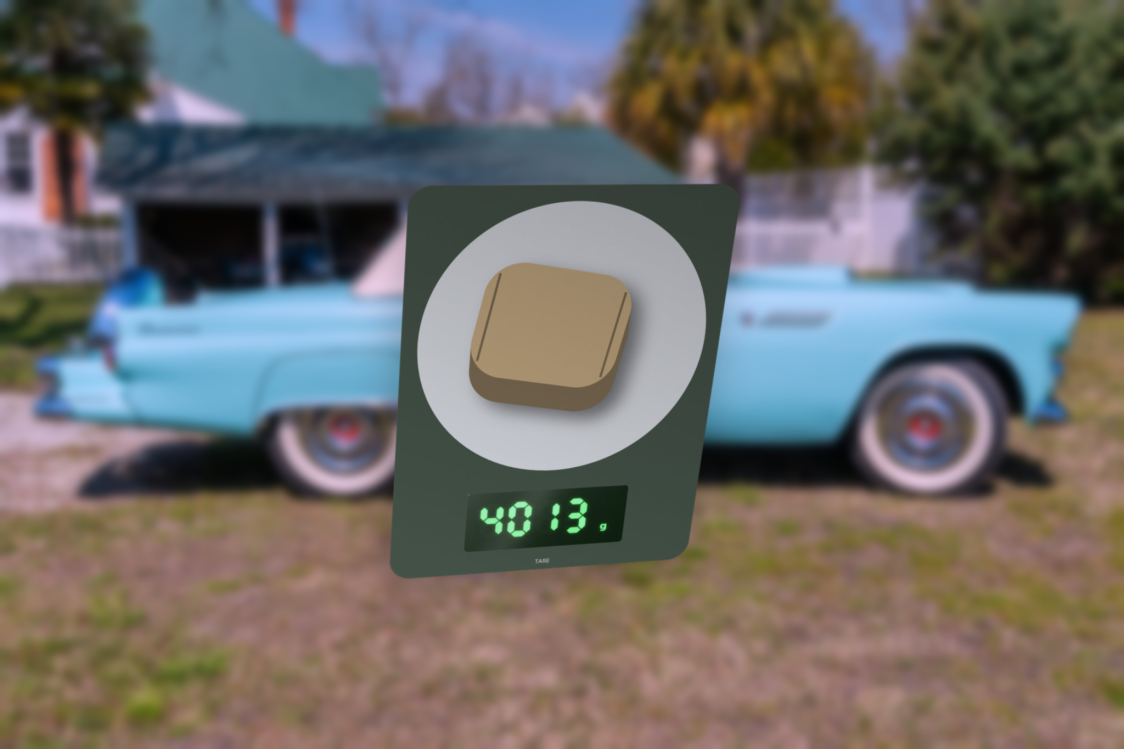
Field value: 4013 g
